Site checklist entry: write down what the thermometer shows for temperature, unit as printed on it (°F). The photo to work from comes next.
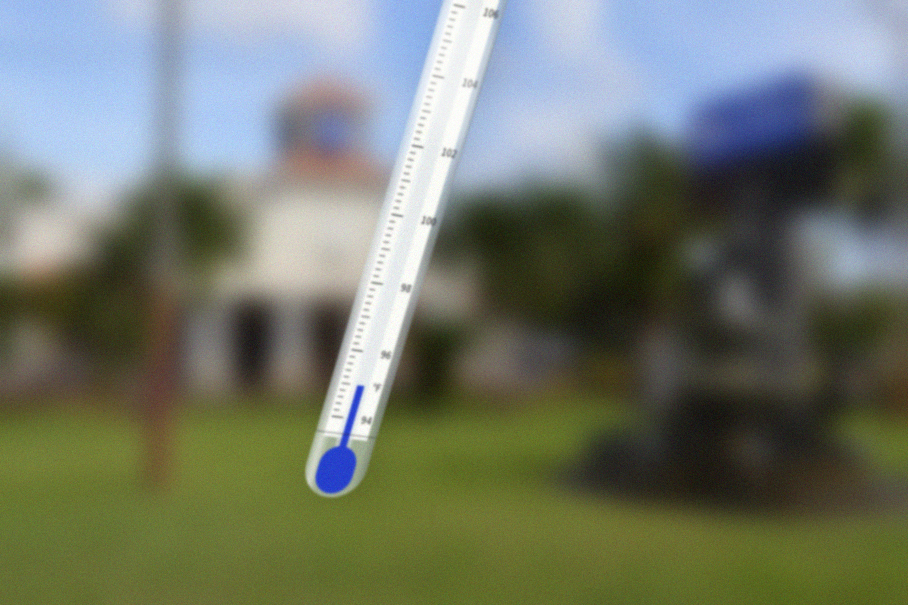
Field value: 95 °F
